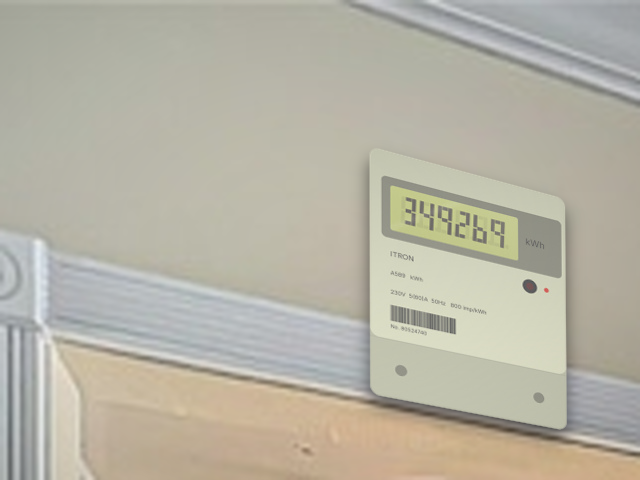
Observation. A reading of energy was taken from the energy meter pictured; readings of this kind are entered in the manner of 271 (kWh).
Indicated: 349269 (kWh)
